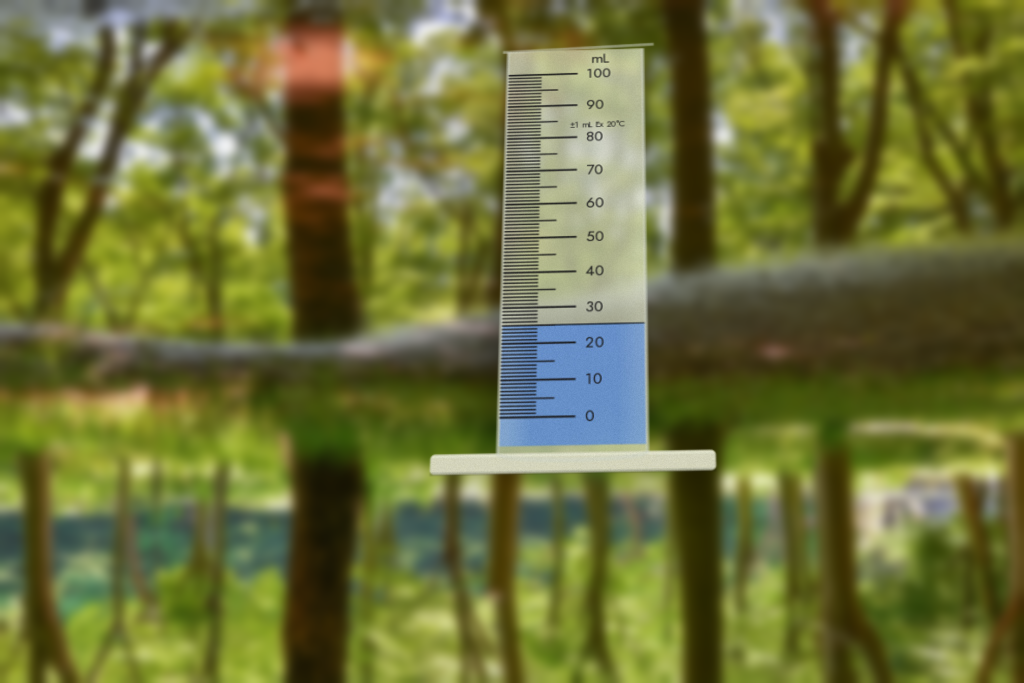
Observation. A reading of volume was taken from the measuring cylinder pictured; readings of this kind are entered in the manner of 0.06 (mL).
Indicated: 25 (mL)
